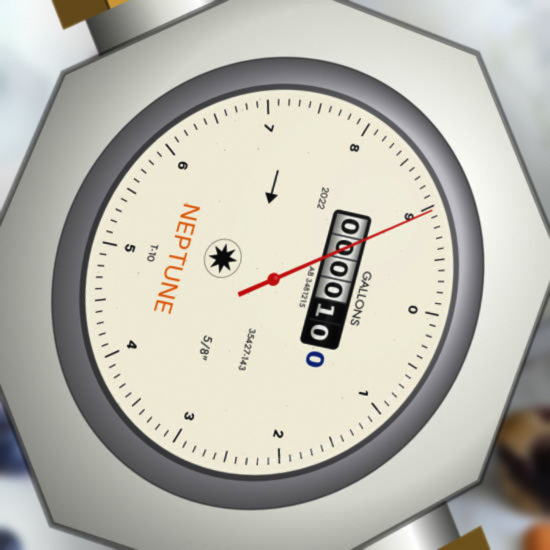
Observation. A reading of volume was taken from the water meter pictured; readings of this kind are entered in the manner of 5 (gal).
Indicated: 99.0 (gal)
